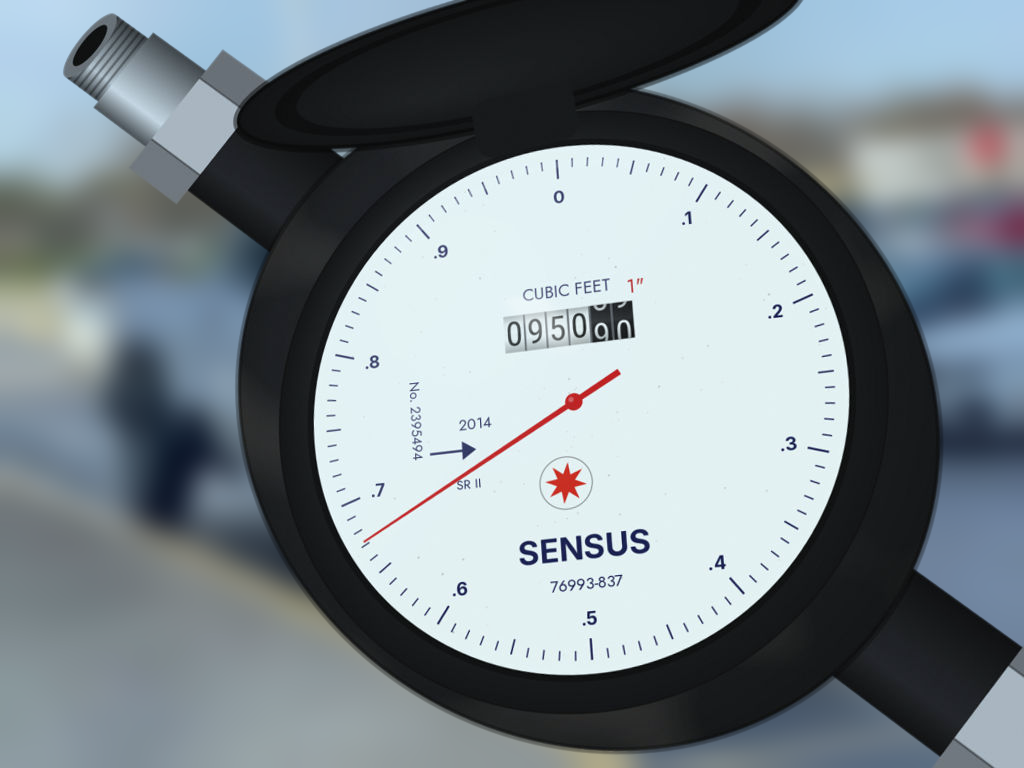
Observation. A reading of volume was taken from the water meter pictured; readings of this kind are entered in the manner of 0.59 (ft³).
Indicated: 95089.67 (ft³)
